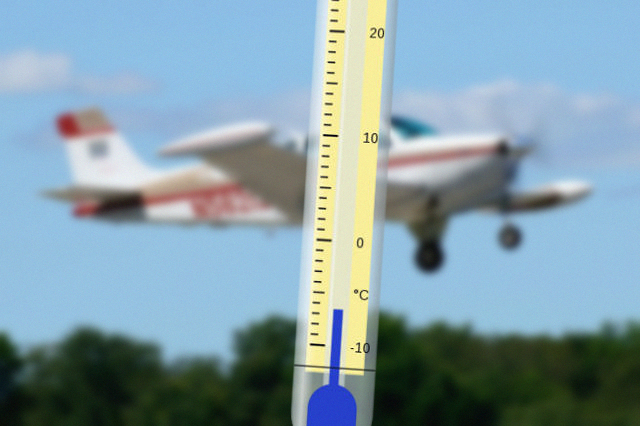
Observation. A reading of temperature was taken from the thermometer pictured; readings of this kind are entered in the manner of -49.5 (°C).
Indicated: -6.5 (°C)
